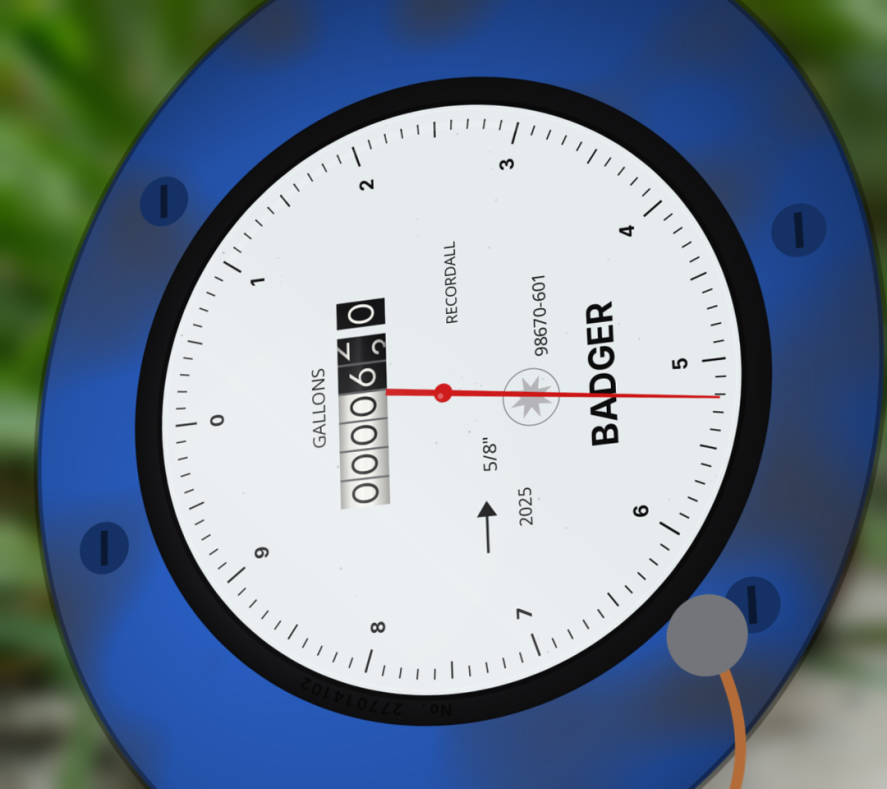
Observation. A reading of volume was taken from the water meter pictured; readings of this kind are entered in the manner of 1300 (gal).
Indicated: 625.2 (gal)
